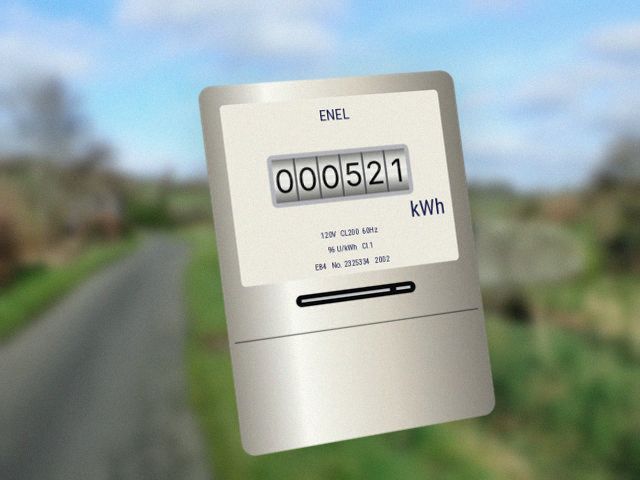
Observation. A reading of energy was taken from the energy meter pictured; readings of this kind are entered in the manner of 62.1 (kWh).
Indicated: 521 (kWh)
